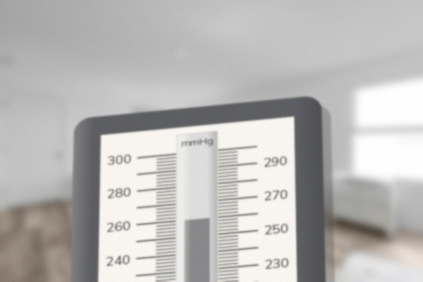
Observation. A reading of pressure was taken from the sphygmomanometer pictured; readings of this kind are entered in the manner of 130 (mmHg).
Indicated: 260 (mmHg)
